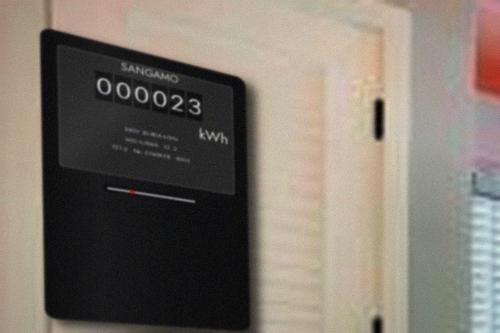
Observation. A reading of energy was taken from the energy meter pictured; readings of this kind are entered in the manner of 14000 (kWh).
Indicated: 23 (kWh)
